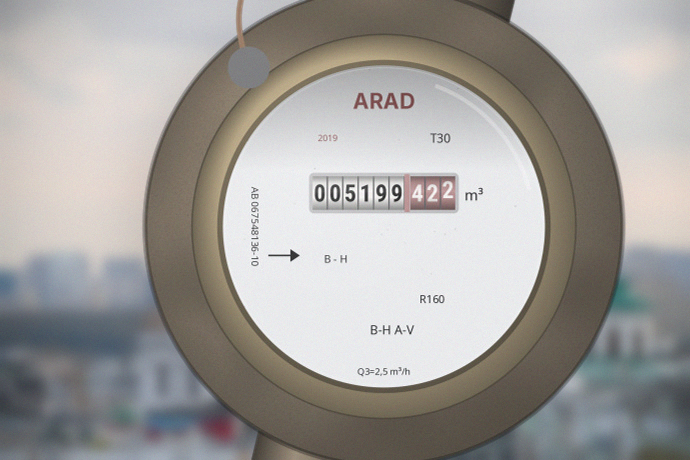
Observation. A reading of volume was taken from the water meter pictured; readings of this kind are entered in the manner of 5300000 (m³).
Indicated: 5199.422 (m³)
